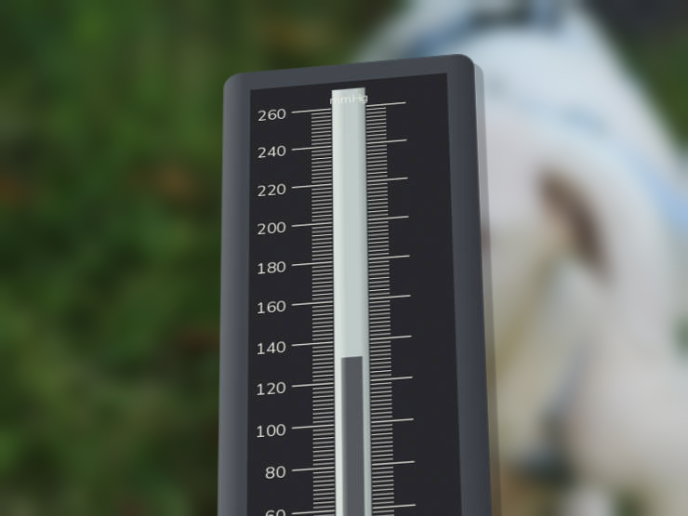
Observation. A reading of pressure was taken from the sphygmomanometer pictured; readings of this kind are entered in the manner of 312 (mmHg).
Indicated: 132 (mmHg)
